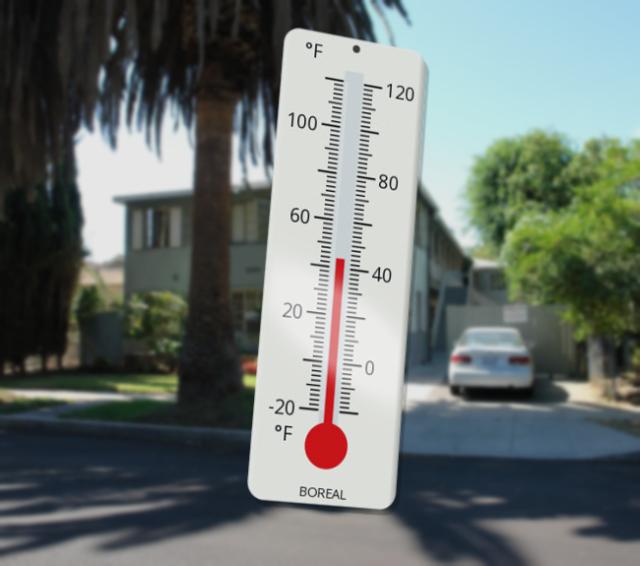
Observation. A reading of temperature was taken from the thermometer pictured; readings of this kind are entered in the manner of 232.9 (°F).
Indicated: 44 (°F)
